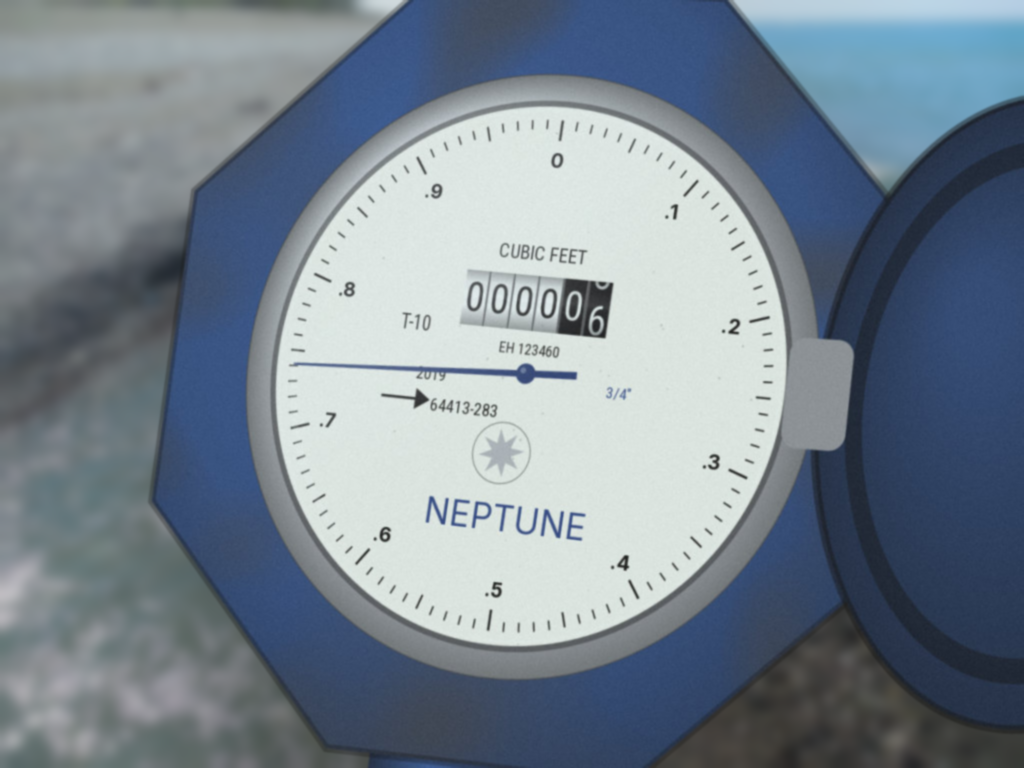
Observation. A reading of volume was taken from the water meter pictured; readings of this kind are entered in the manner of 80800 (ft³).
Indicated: 5.74 (ft³)
